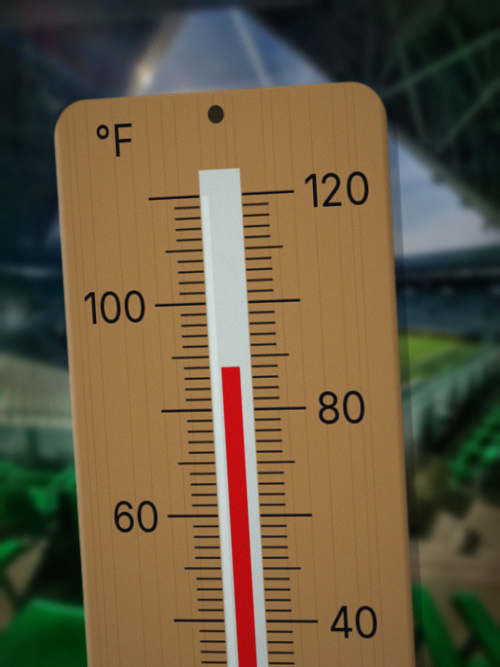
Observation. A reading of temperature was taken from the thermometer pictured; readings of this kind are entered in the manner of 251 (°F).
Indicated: 88 (°F)
